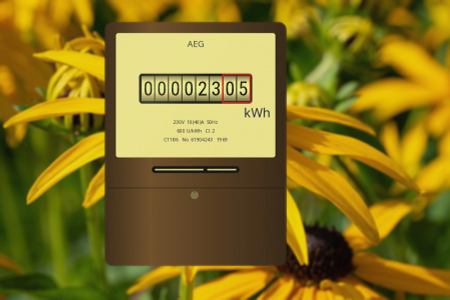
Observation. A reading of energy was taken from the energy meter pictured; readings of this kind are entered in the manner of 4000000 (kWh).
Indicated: 23.05 (kWh)
